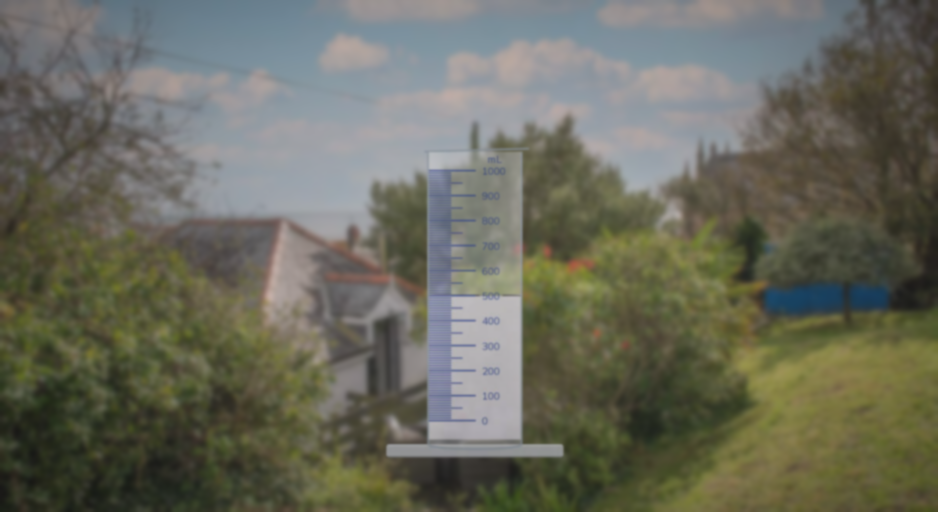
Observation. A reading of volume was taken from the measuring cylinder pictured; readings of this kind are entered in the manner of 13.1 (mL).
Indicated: 500 (mL)
